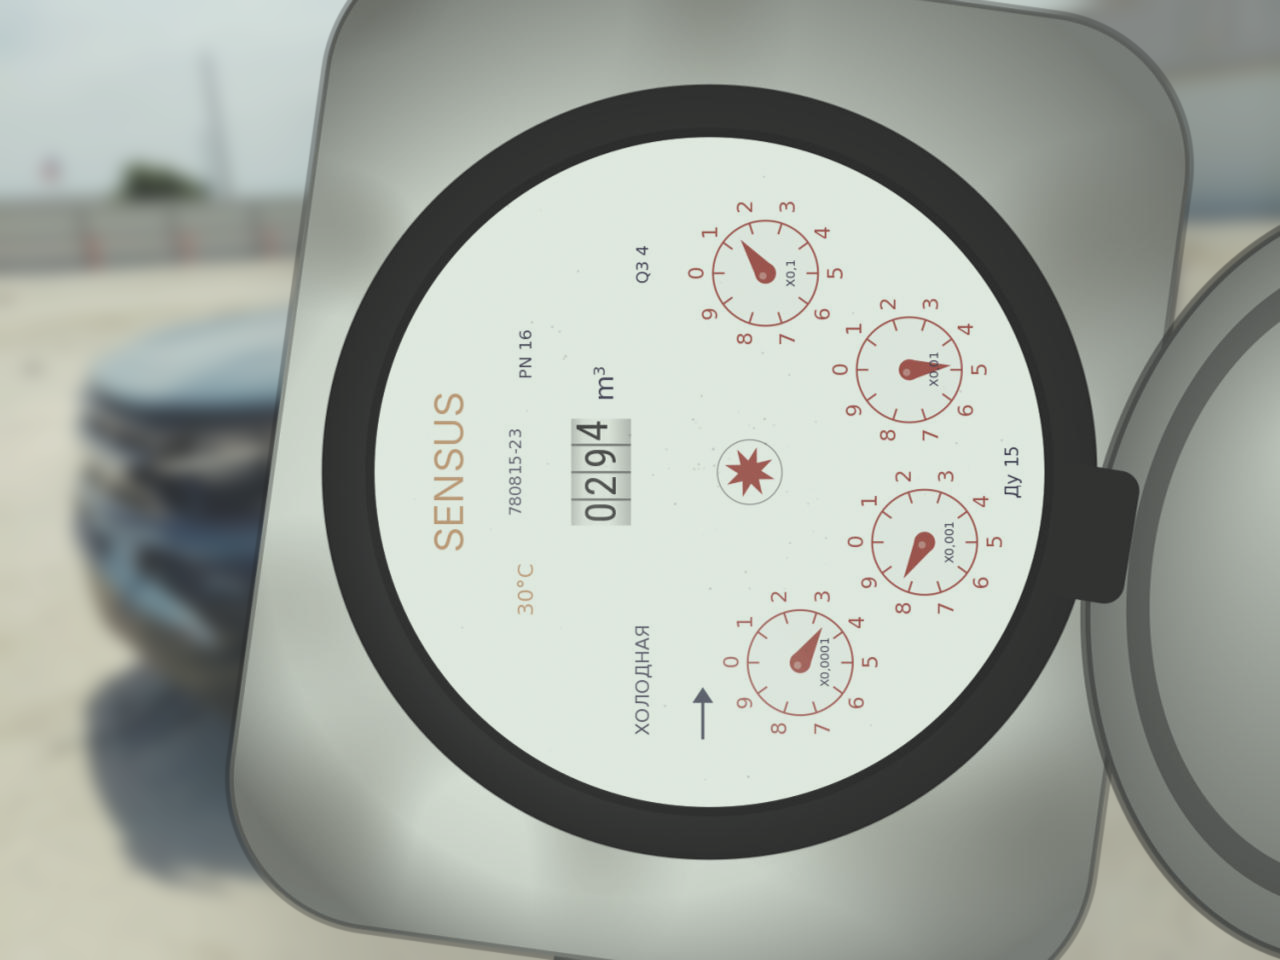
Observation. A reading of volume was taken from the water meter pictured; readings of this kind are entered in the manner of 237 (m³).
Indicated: 294.1483 (m³)
